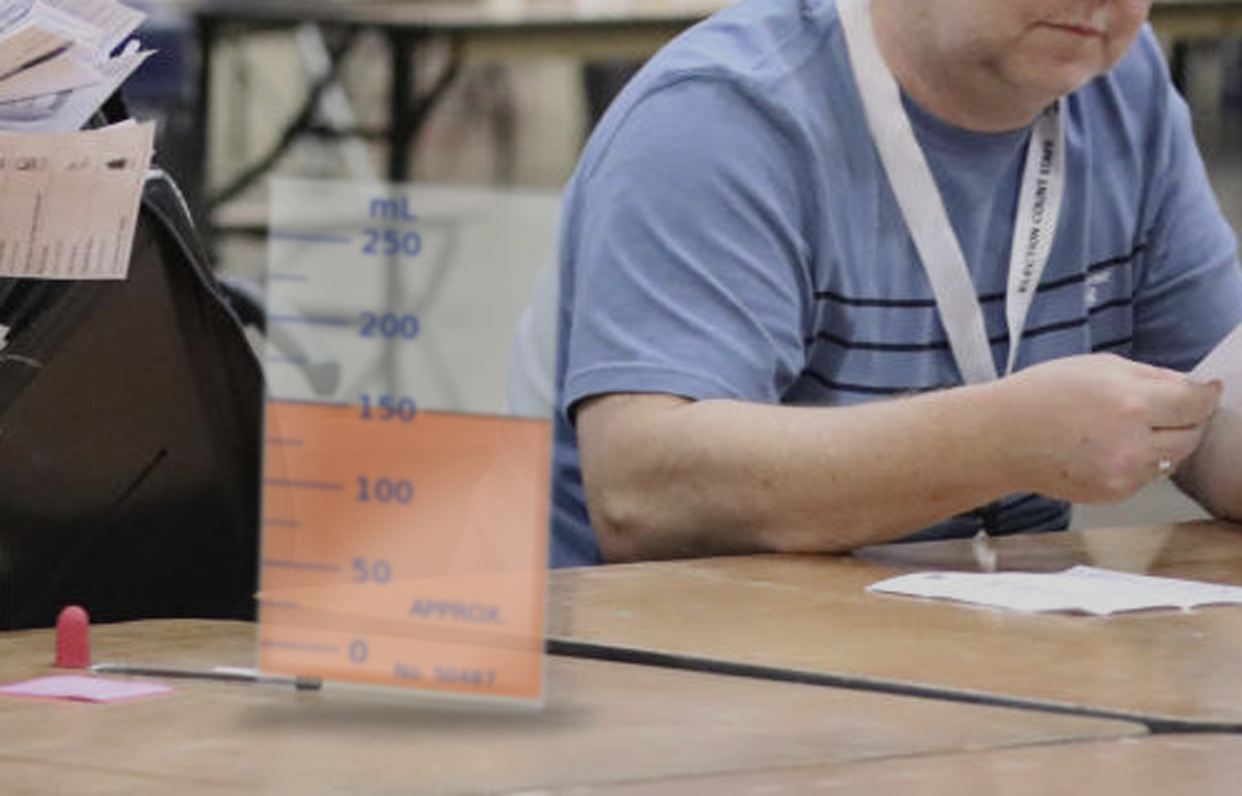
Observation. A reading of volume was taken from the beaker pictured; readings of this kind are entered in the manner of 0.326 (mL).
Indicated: 150 (mL)
